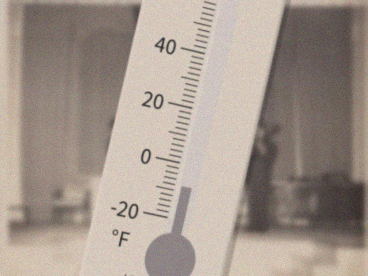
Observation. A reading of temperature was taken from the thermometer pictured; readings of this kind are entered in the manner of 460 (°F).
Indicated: -8 (°F)
